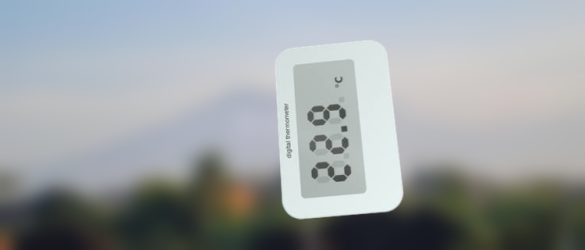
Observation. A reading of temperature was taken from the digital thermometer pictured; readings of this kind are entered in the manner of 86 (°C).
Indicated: 22.9 (°C)
